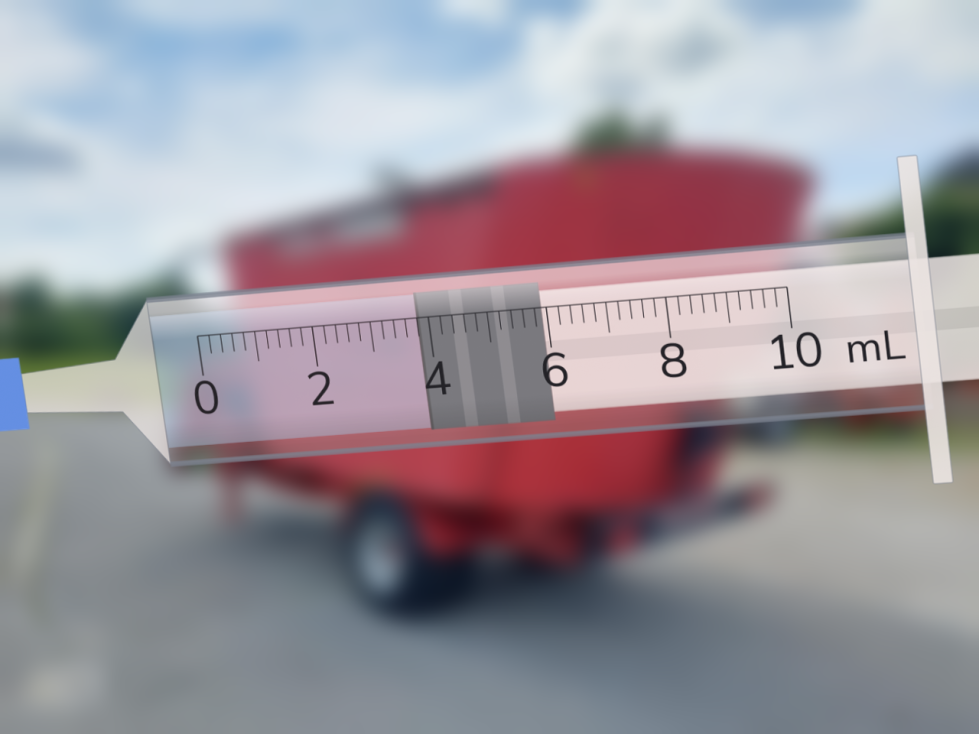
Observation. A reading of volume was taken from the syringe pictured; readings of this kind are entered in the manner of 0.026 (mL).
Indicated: 3.8 (mL)
